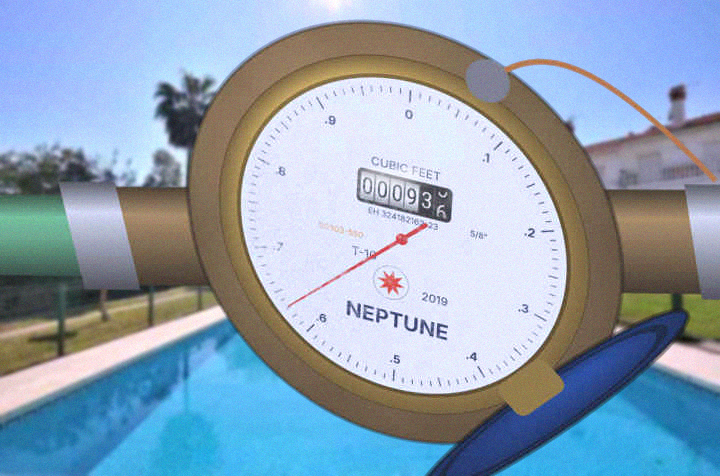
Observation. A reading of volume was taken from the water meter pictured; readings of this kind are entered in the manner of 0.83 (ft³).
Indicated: 935.63 (ft³)
